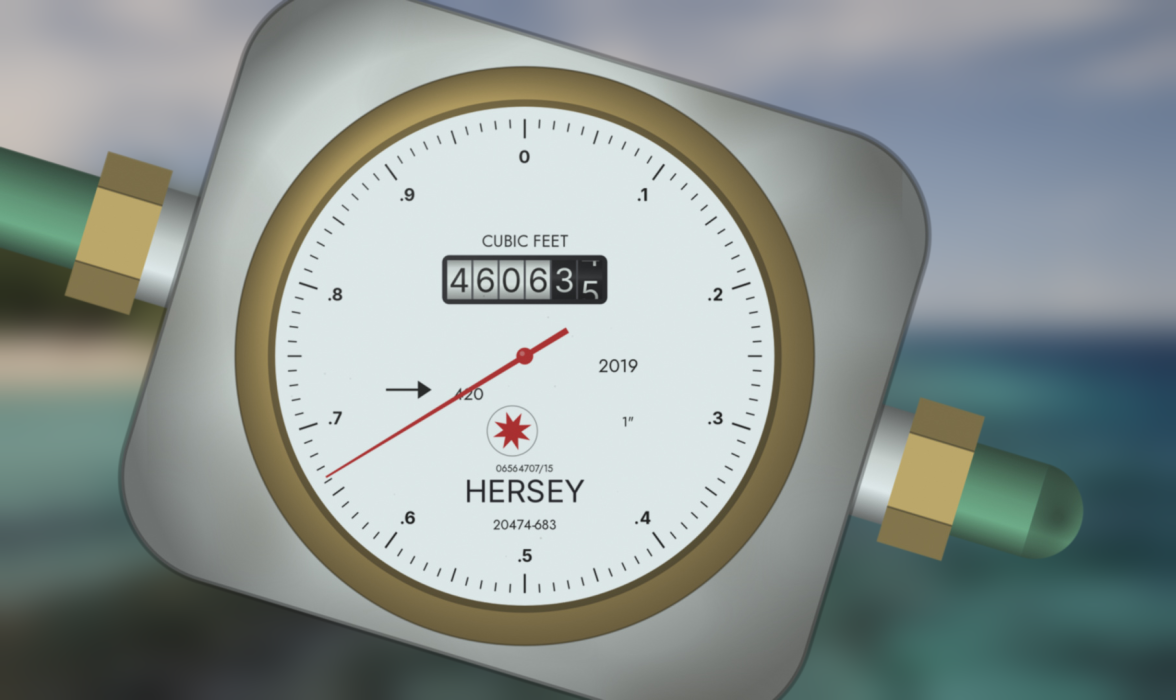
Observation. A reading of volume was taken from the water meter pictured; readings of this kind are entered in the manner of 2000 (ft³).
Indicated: 460634.66 (ft³)
